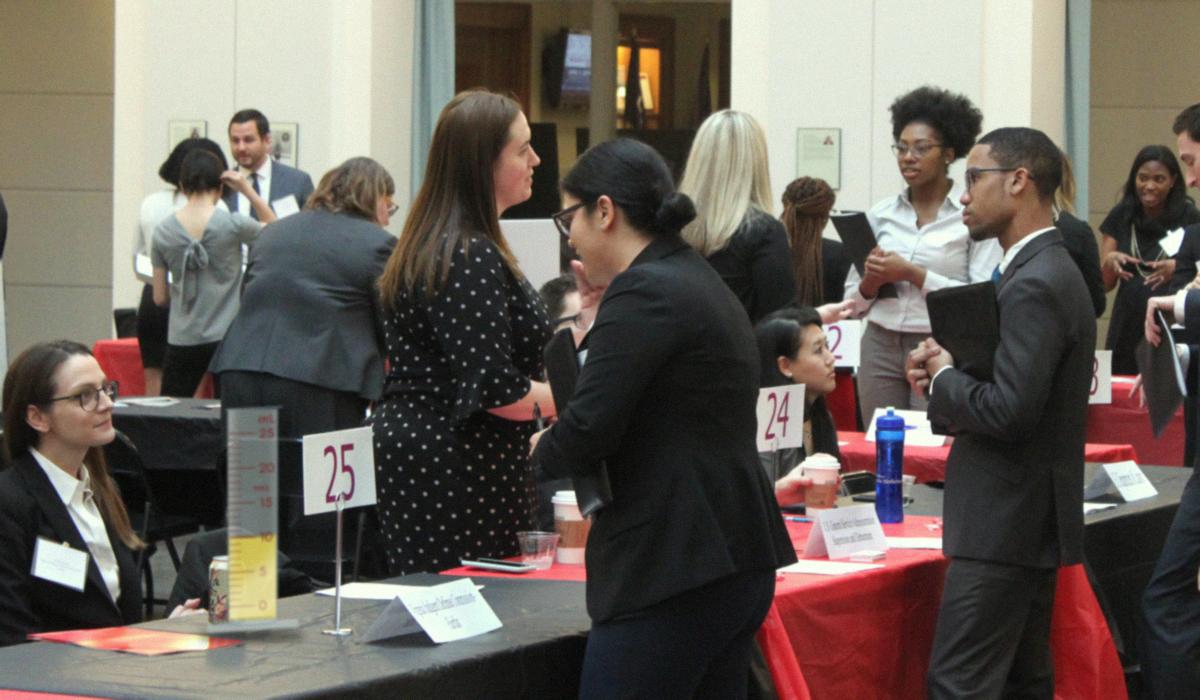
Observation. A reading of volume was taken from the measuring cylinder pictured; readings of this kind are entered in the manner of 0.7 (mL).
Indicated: 10 (mL)
